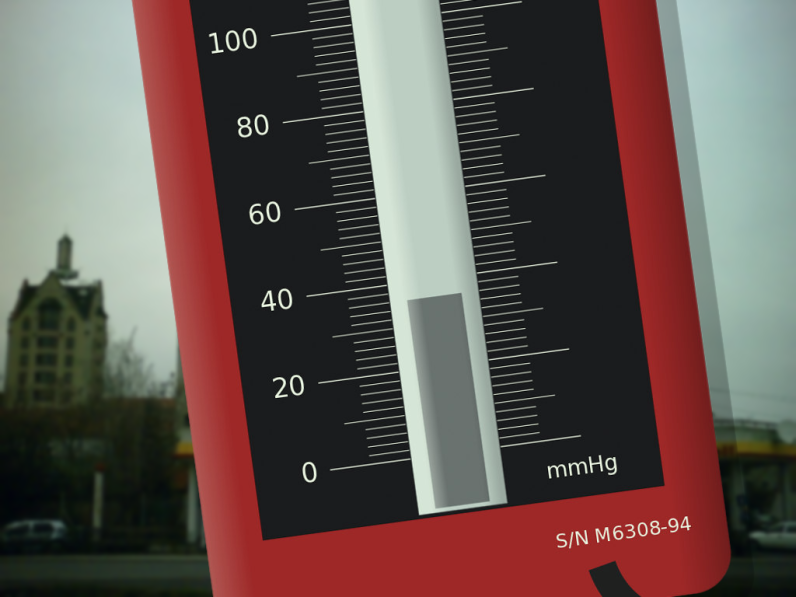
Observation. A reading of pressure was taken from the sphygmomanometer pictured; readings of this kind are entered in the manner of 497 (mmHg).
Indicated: 36 (mmHg)
